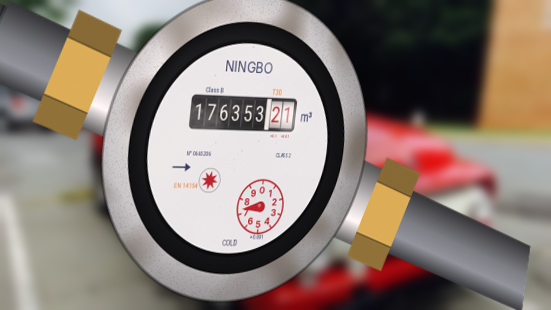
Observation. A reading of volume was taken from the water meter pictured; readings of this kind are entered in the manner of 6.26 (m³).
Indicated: 176353.217 (m³)
